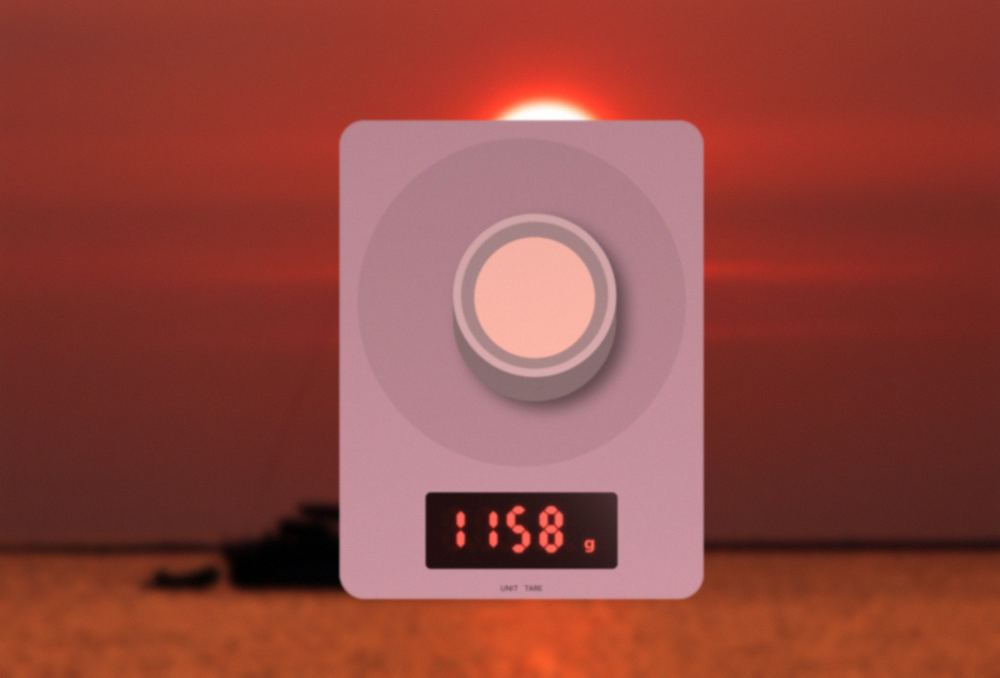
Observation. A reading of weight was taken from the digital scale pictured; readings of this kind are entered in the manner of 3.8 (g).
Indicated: 1158 (g)
